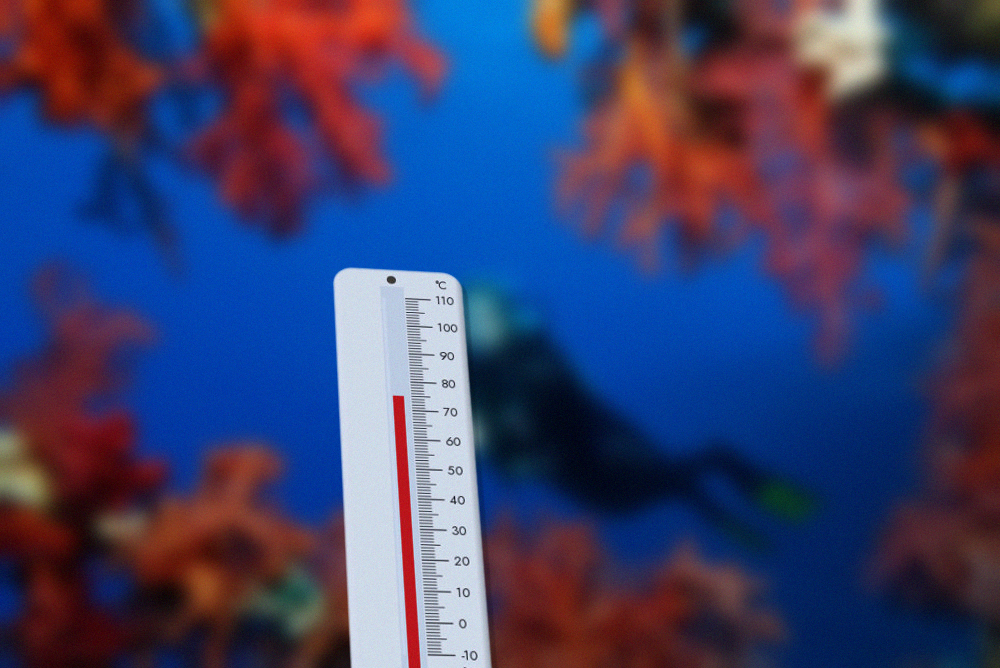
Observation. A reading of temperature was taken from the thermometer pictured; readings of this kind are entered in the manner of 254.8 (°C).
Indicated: 75 (°C)
